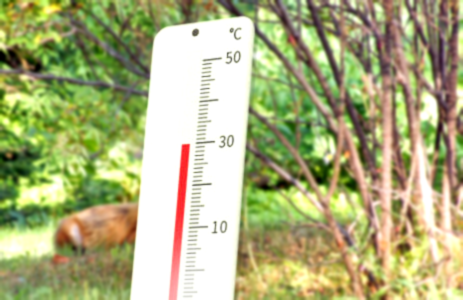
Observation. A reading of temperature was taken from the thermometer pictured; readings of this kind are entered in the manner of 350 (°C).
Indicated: 30 (°C)
